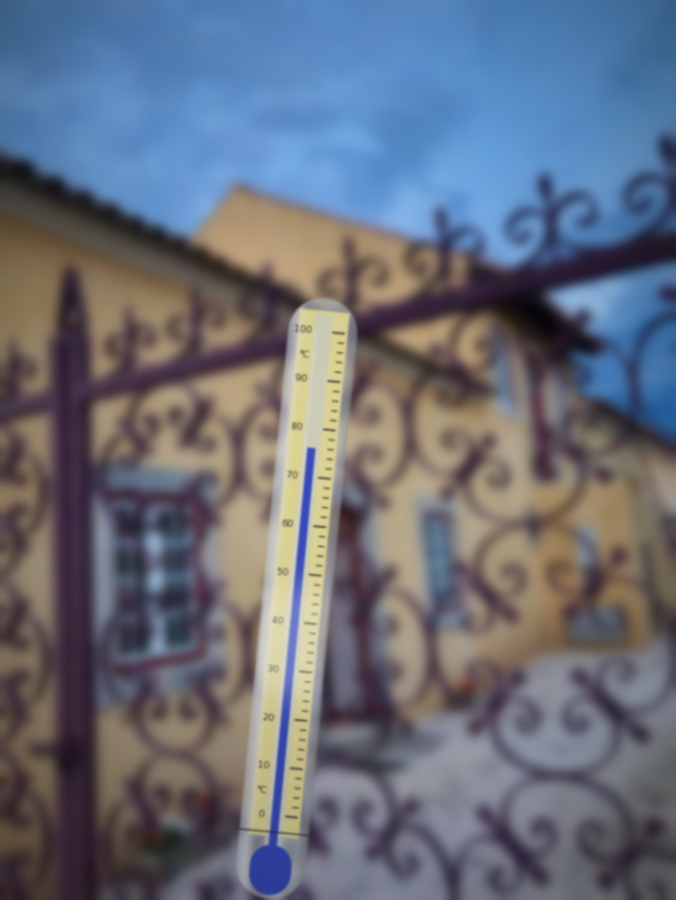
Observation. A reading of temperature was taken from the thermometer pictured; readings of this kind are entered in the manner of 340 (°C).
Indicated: 76 (°C)
